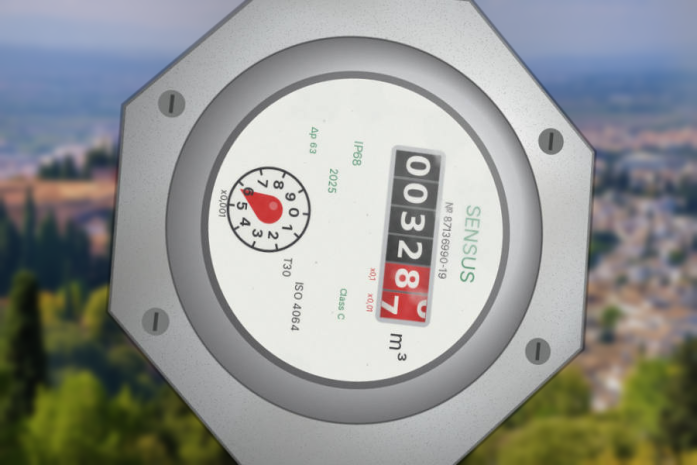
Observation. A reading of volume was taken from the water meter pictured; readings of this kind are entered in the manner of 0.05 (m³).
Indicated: 32.865 (m³)
